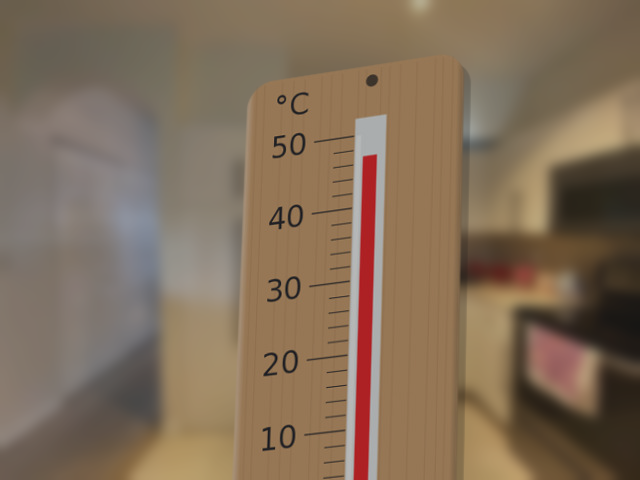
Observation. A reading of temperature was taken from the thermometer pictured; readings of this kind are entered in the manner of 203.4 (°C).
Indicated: 47 (°C)
